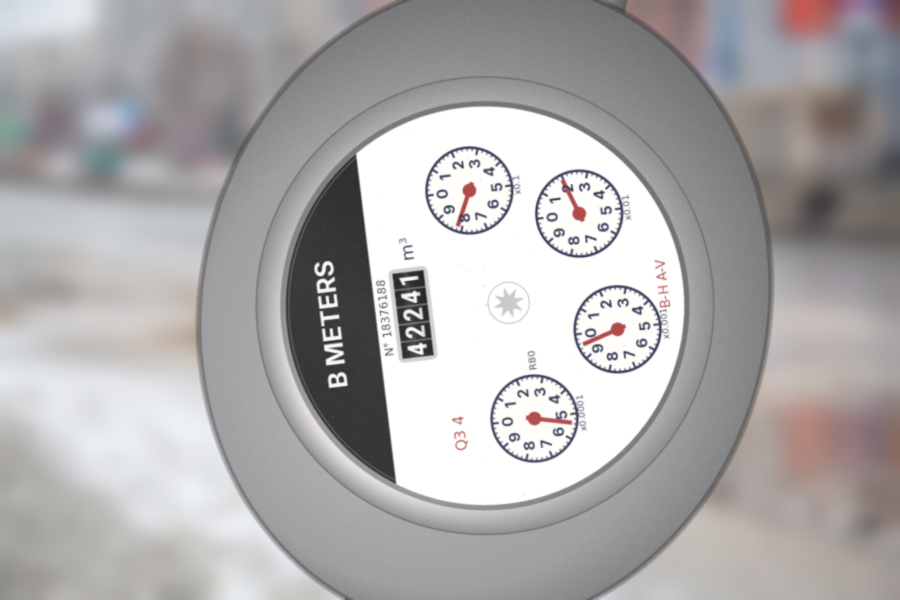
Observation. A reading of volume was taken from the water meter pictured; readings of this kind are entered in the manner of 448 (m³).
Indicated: 42241.8195 (m³)
